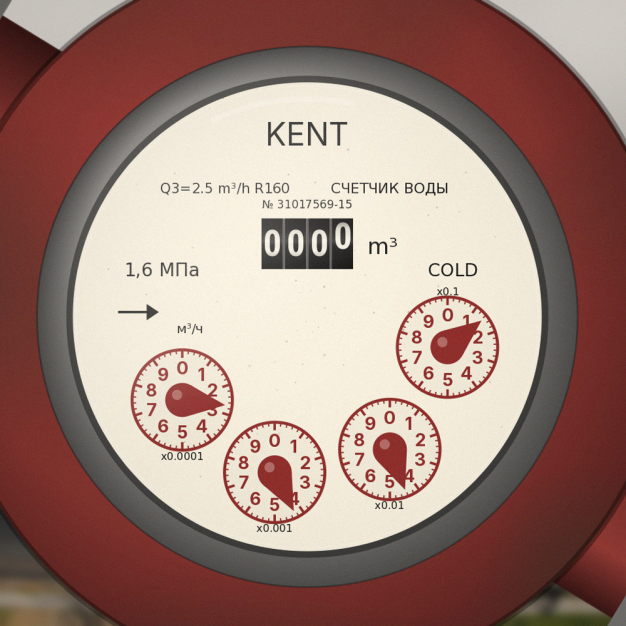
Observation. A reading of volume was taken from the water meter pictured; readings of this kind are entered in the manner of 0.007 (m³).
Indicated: 0.1442 (m³)
